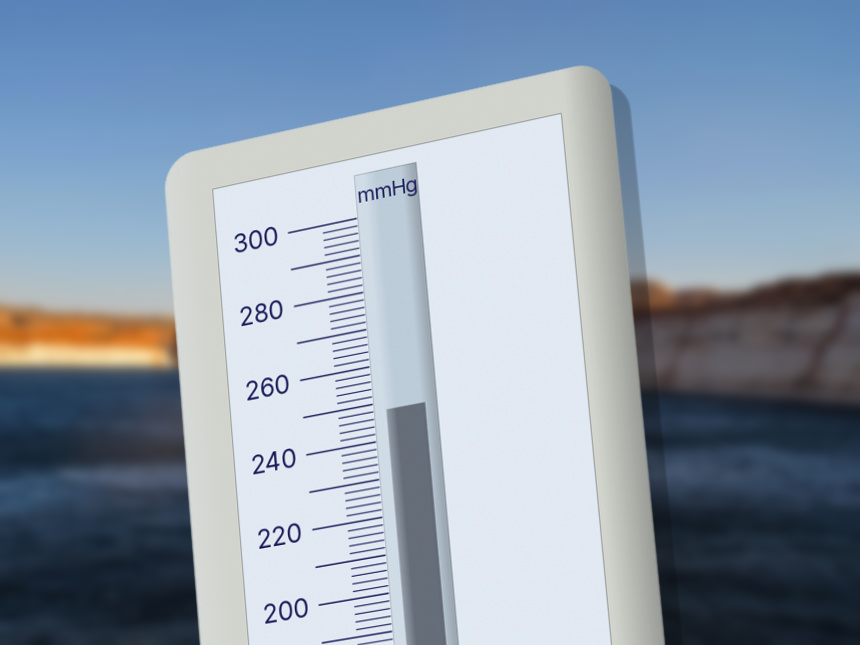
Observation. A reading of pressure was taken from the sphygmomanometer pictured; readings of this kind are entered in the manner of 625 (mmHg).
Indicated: 248 (mmHg)
